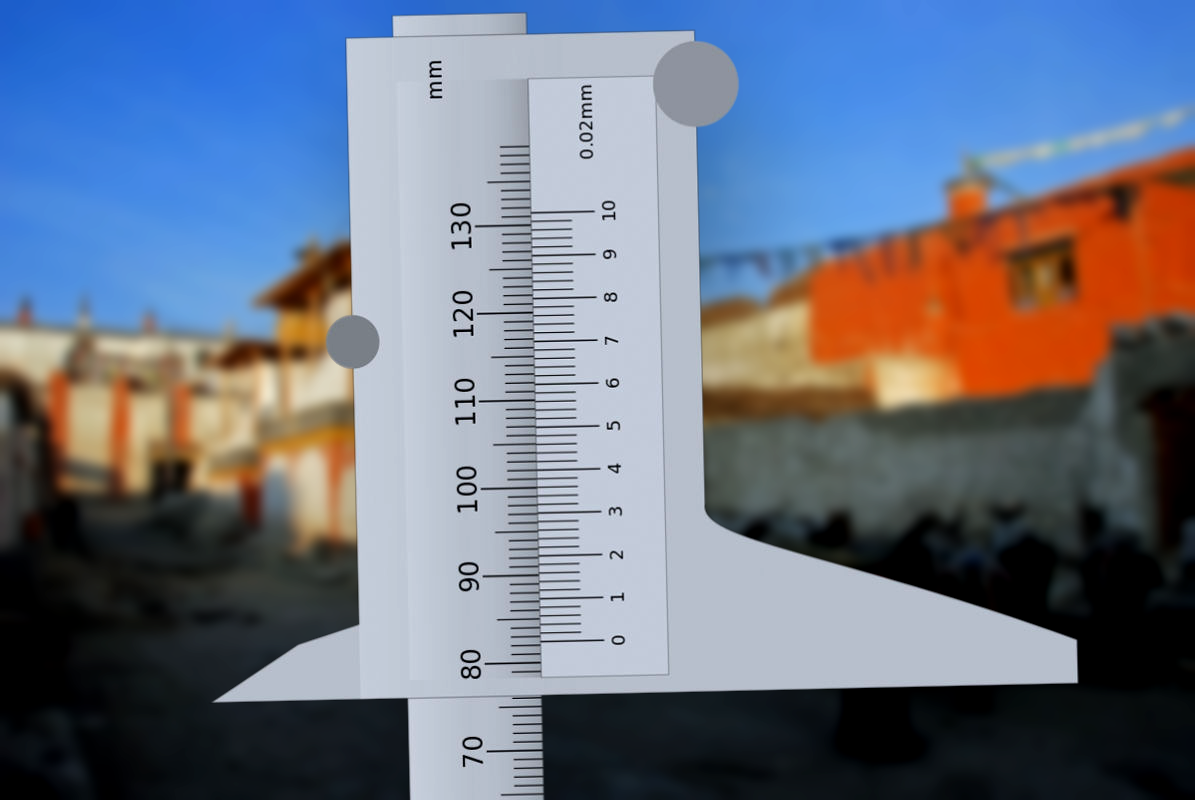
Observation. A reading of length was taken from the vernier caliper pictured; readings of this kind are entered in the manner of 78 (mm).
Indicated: 82.4 (mm)
